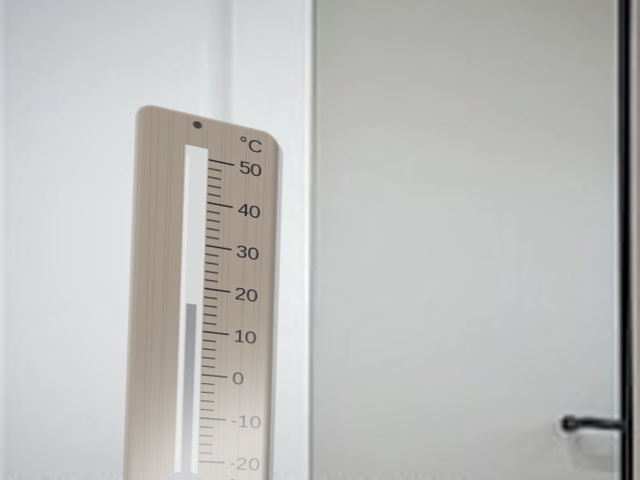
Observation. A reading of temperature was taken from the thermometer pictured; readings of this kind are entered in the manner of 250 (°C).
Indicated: 16 (°C)
